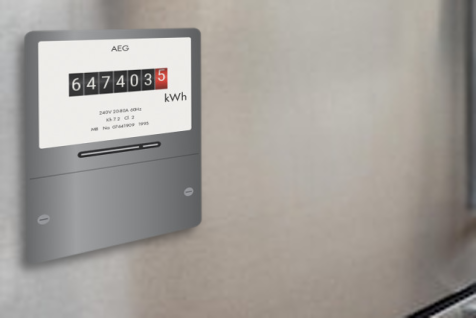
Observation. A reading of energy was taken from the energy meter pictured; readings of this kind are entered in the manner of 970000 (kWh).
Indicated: 647403.5 (kWh)
